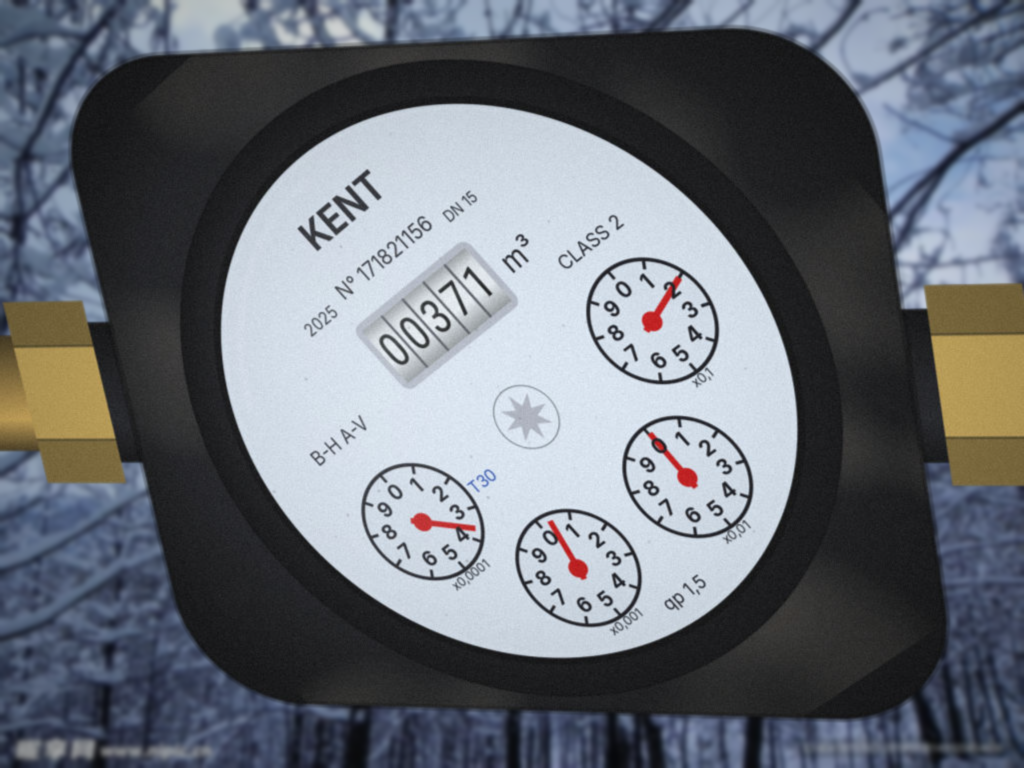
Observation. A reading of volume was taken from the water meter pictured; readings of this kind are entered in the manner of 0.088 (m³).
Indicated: 371.2003 (m³)
